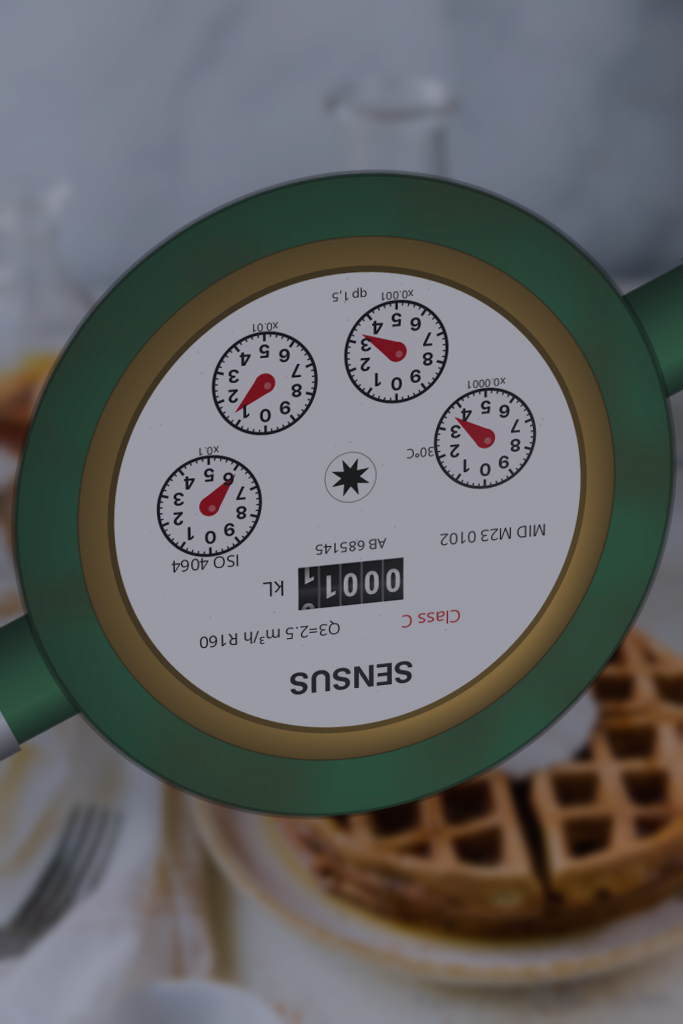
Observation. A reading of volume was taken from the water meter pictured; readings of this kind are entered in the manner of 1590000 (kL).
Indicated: 10.6133 (kL)
